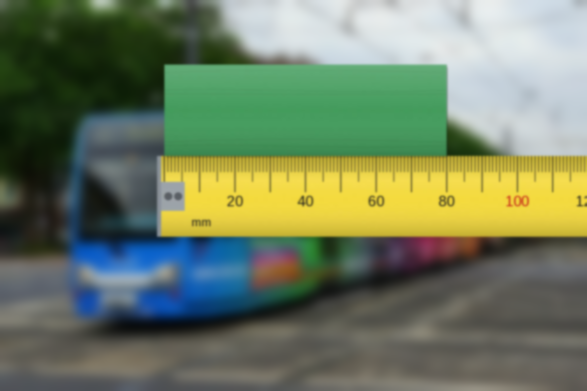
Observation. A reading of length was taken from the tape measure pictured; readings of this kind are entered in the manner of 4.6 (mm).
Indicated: 80 (mm)
